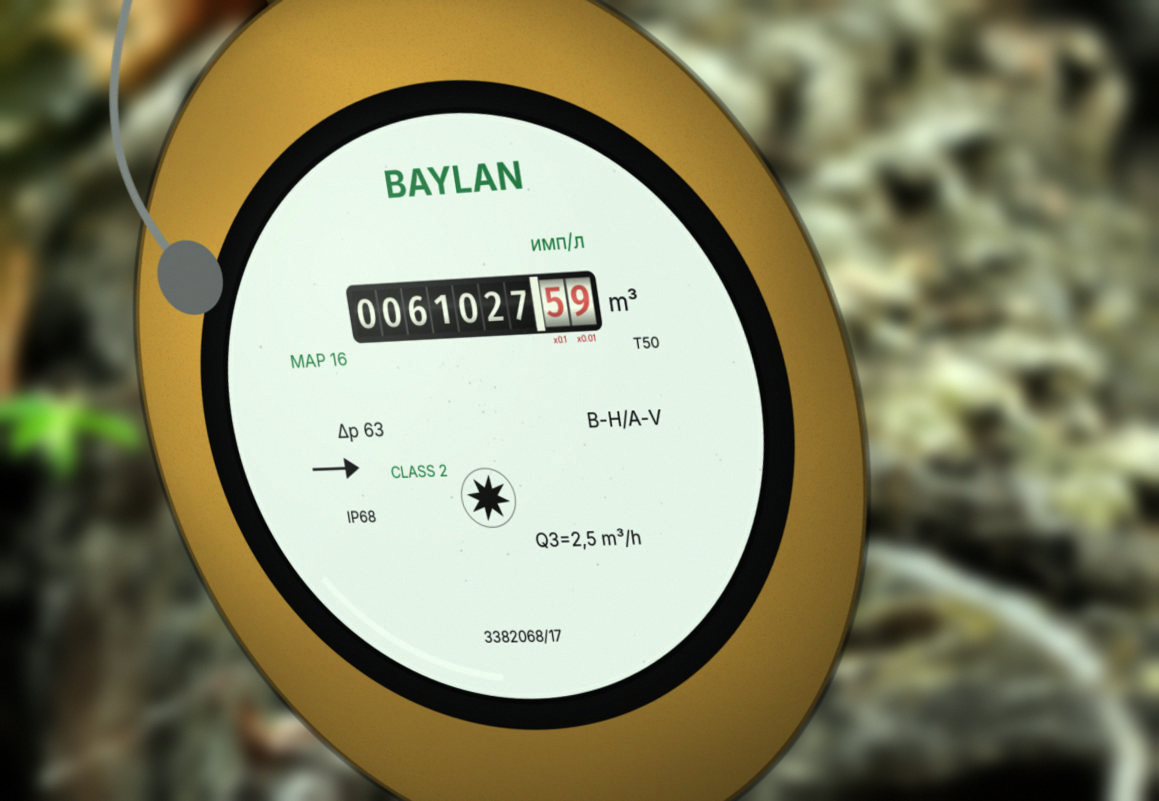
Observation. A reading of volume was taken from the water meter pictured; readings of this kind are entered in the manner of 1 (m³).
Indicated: 61027.59 (m³)
